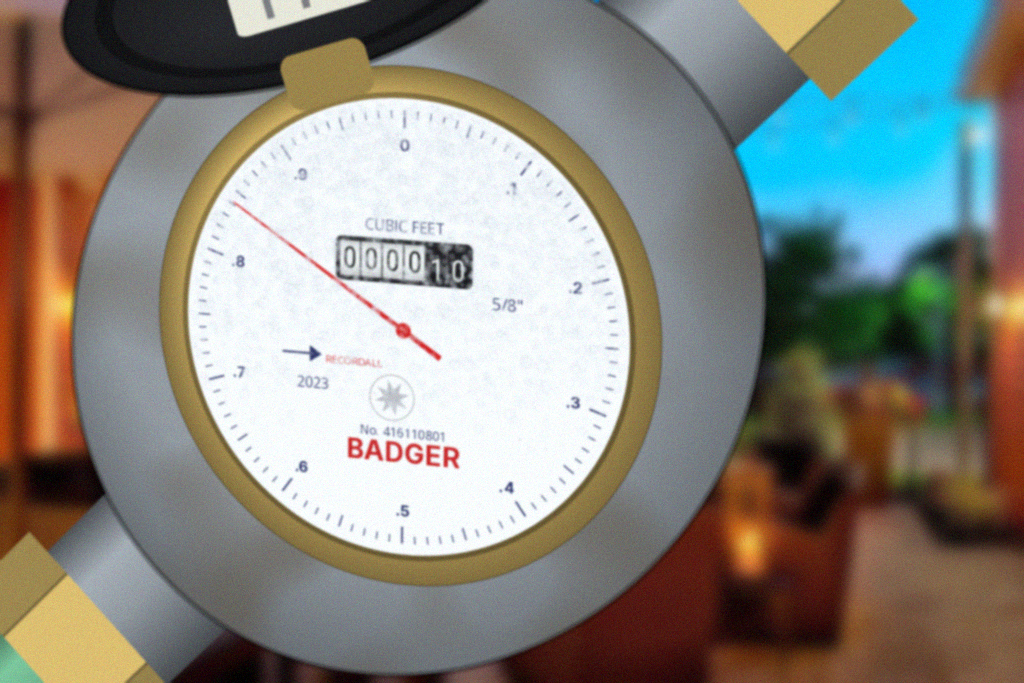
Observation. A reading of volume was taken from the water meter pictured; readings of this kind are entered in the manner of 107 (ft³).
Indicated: 9.84 (ft³)
